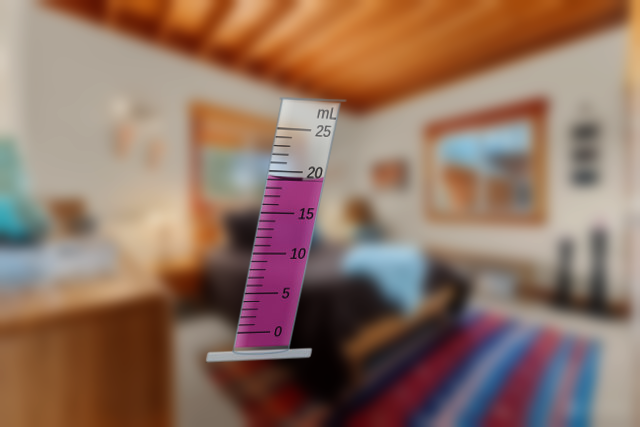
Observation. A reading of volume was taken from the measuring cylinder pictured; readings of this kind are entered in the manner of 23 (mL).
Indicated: 19 (mL)
